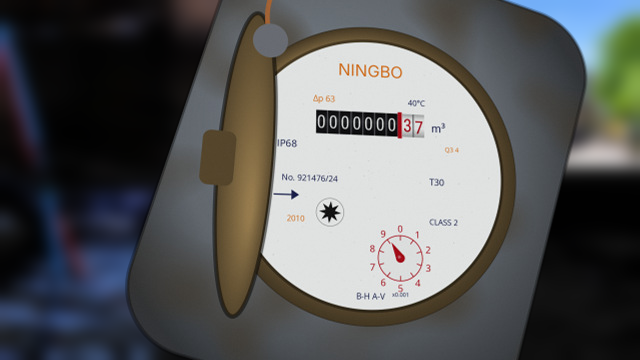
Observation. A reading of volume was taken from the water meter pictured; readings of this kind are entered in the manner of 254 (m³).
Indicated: 0.369 (m³)
